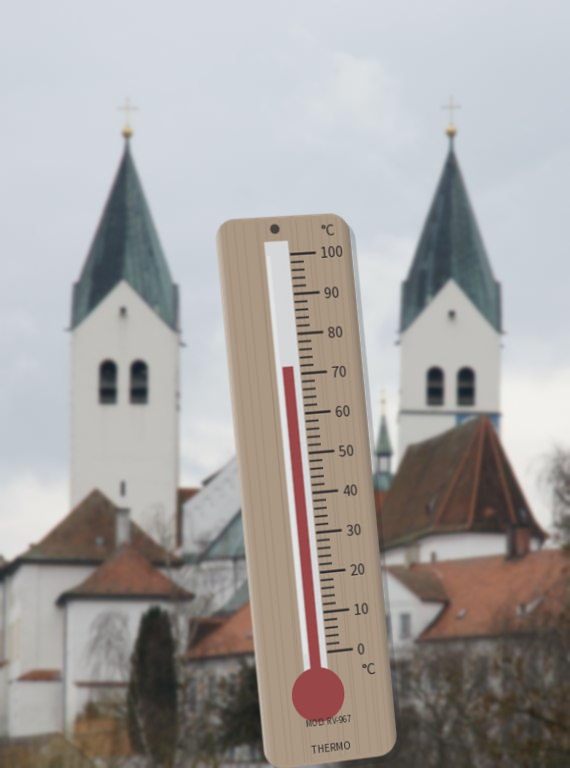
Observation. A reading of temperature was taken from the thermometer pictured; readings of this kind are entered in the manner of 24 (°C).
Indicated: 72 (°C)
